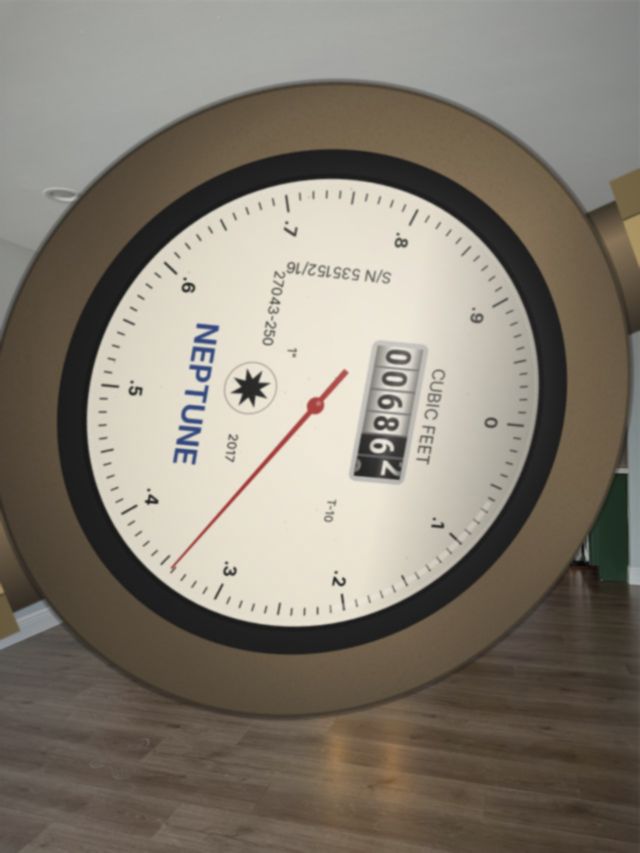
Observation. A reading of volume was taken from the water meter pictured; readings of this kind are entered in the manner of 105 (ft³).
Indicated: 6862.34 (ft³)
